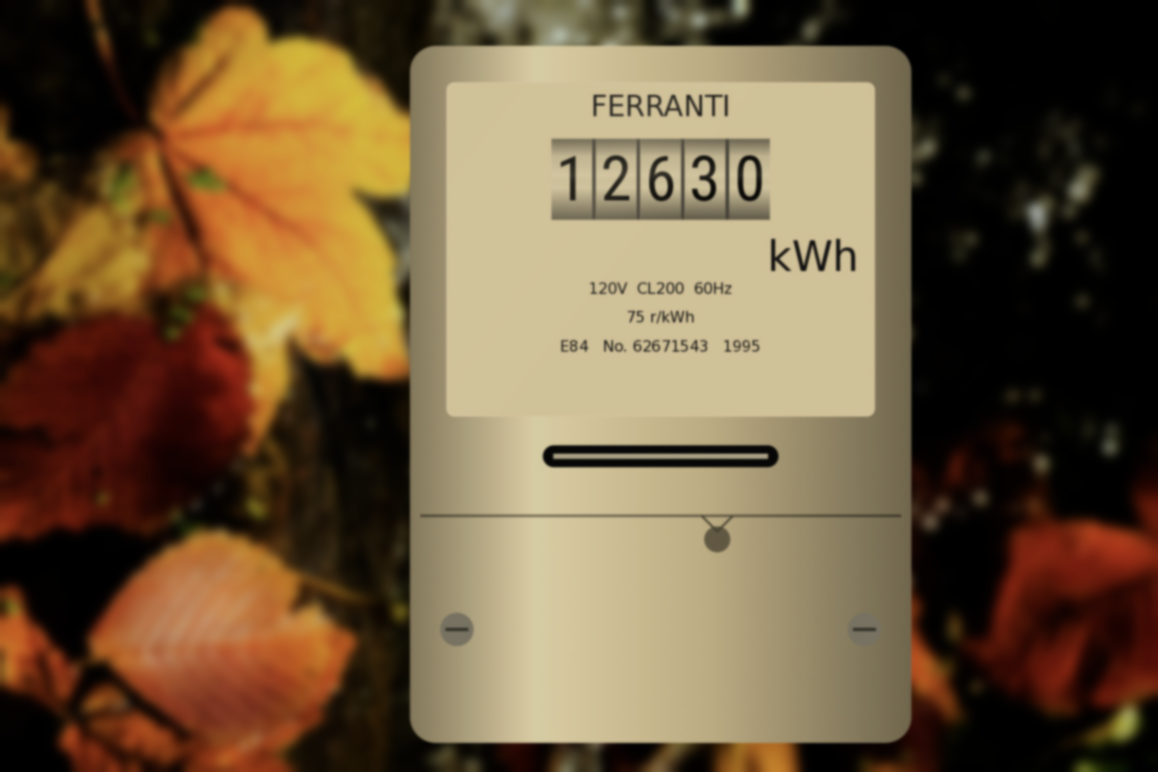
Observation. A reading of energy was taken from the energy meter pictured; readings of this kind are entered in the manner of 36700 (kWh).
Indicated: 12630 (kWh)
